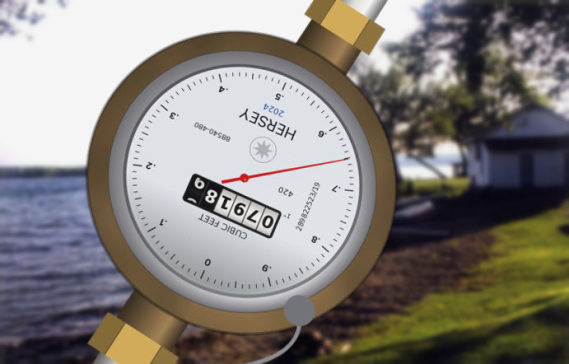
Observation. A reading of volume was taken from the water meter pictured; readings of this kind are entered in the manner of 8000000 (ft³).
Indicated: 79188.65 (ft³)
